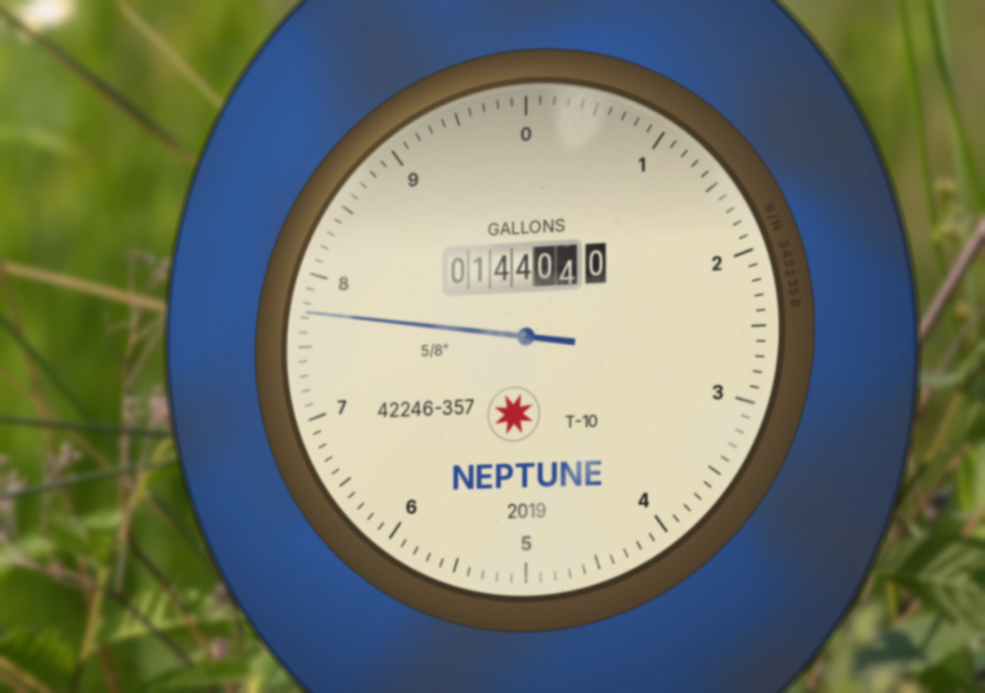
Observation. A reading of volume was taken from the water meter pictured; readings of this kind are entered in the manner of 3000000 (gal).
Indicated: 144037.7 (gal)
